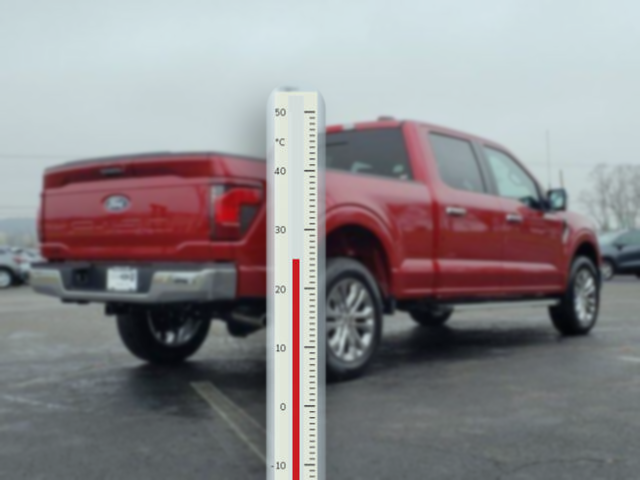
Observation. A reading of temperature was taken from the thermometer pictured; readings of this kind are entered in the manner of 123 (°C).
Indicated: 25 (°C)
